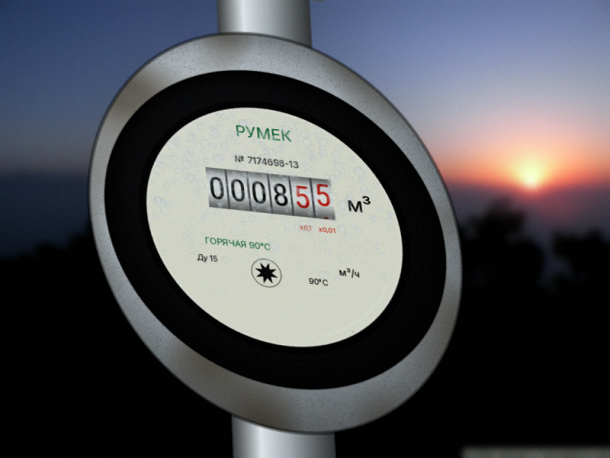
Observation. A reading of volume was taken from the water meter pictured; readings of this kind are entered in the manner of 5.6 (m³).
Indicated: 8.55 (m³)
